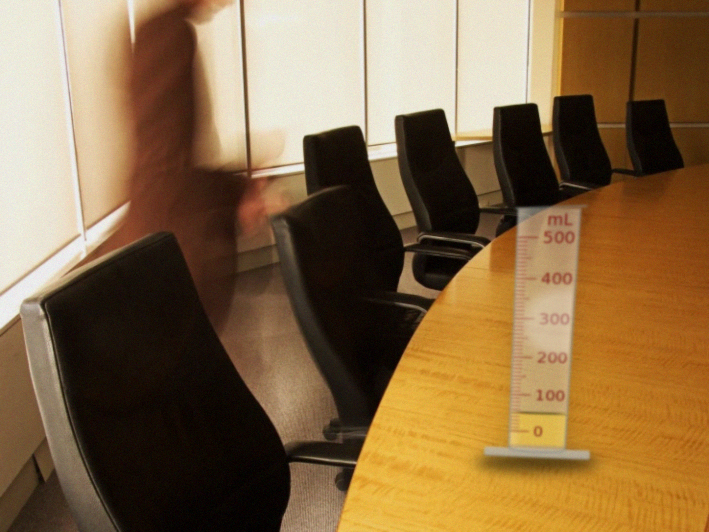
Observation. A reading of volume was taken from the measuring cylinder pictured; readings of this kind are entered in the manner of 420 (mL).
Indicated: 50 (mL)
